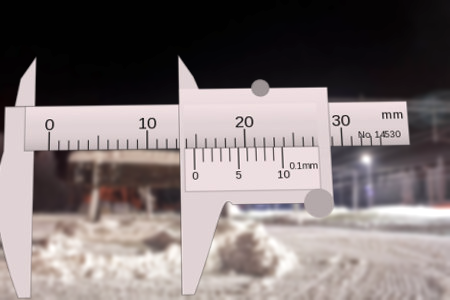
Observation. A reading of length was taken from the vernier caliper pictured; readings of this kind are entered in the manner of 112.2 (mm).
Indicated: 14.8 (mm)
